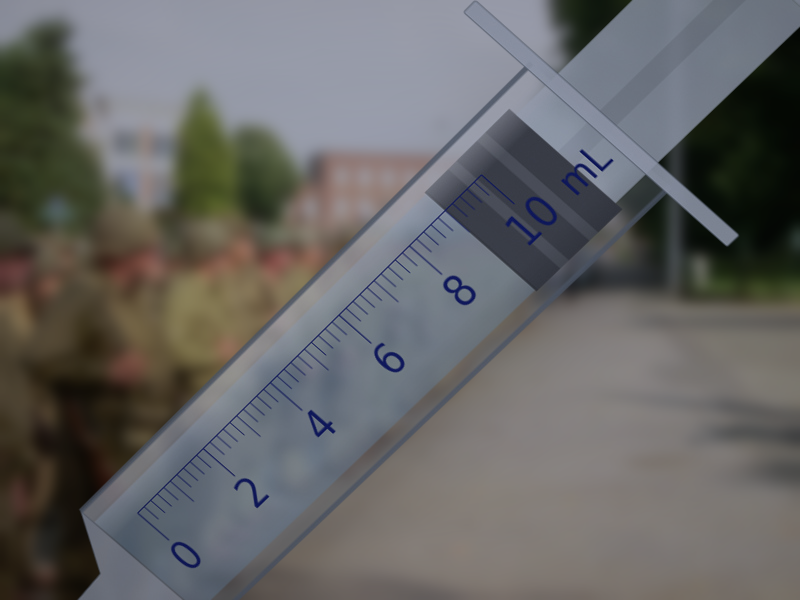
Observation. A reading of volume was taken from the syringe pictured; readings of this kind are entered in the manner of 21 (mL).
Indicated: 9 (mL)
